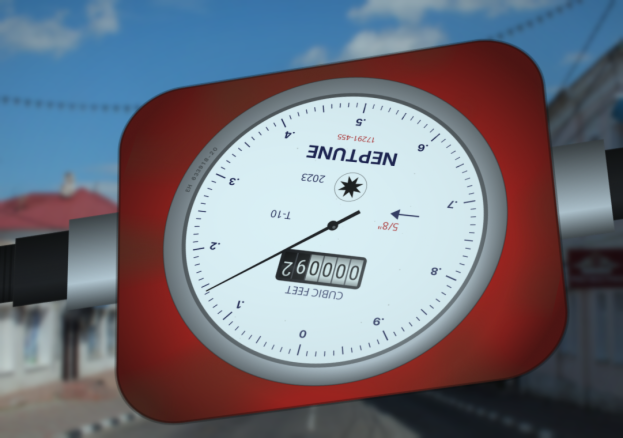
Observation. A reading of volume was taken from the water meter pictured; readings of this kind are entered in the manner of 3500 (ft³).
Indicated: 92.14 (ft³)
